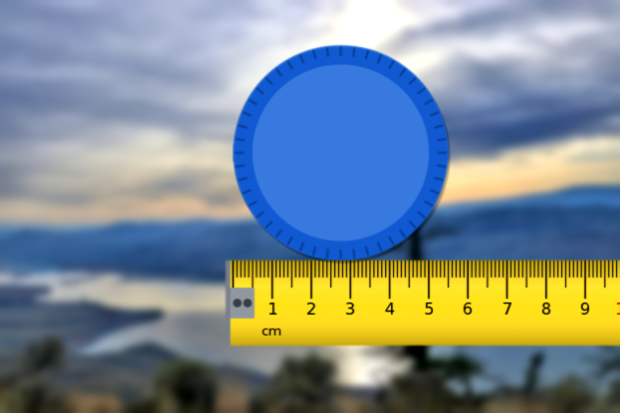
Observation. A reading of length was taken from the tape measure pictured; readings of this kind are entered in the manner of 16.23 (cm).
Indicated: 5.5 (cm)
